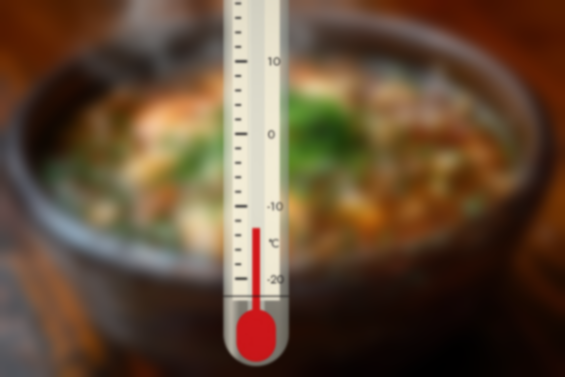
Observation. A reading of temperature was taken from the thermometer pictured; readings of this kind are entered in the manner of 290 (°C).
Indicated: -13 (°C)
